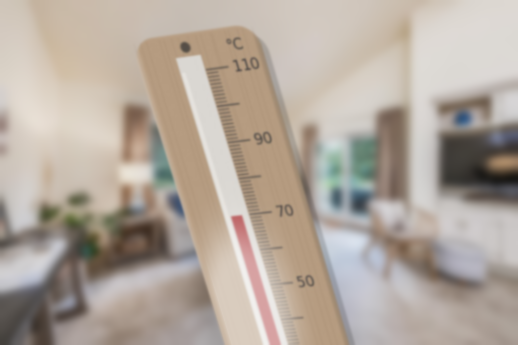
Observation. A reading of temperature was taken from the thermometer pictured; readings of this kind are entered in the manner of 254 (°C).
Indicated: 70 (°C)
